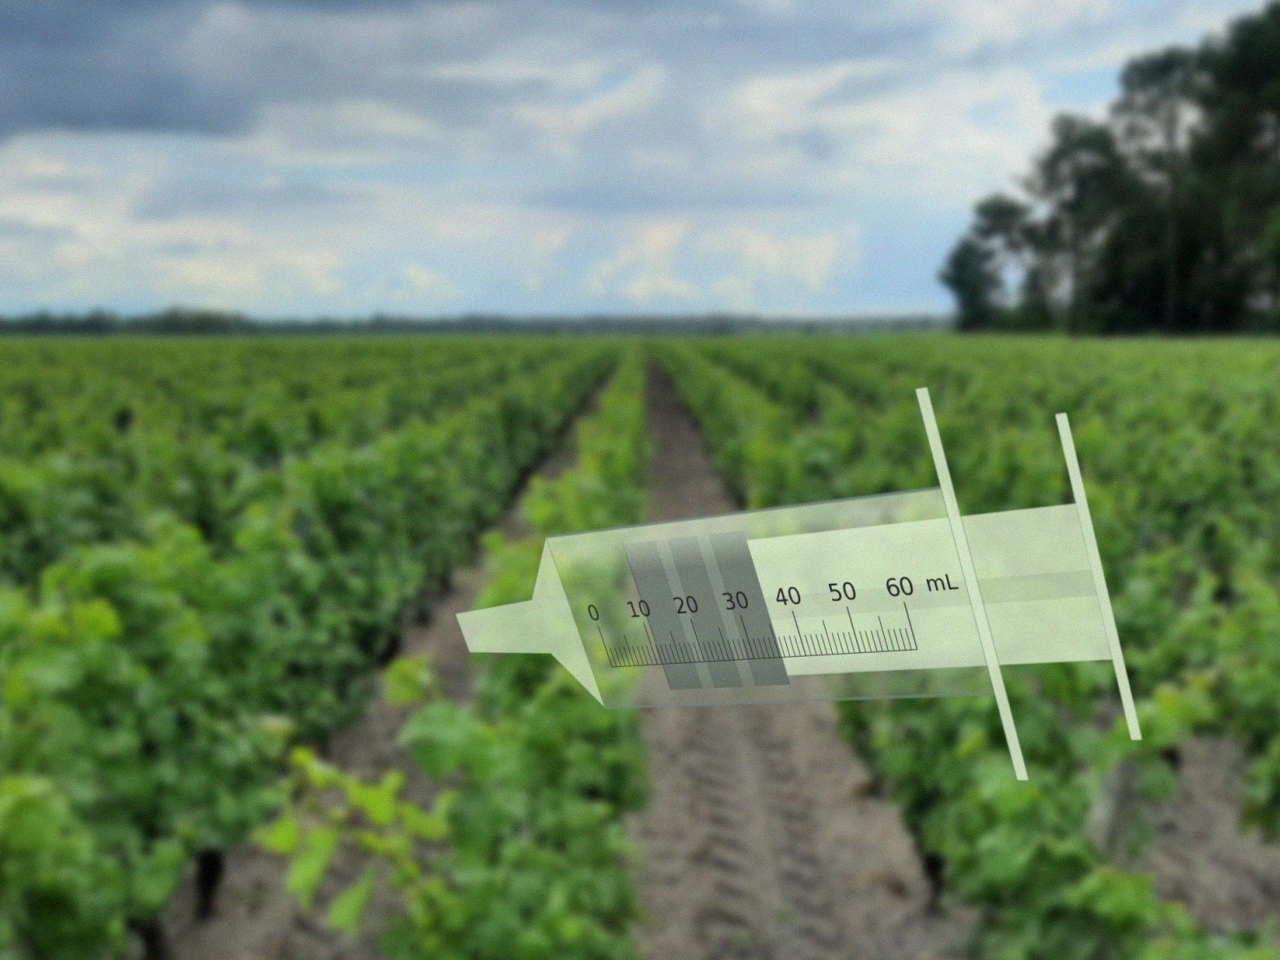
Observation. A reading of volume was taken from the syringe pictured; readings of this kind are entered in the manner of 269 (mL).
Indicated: 11 (mL)
